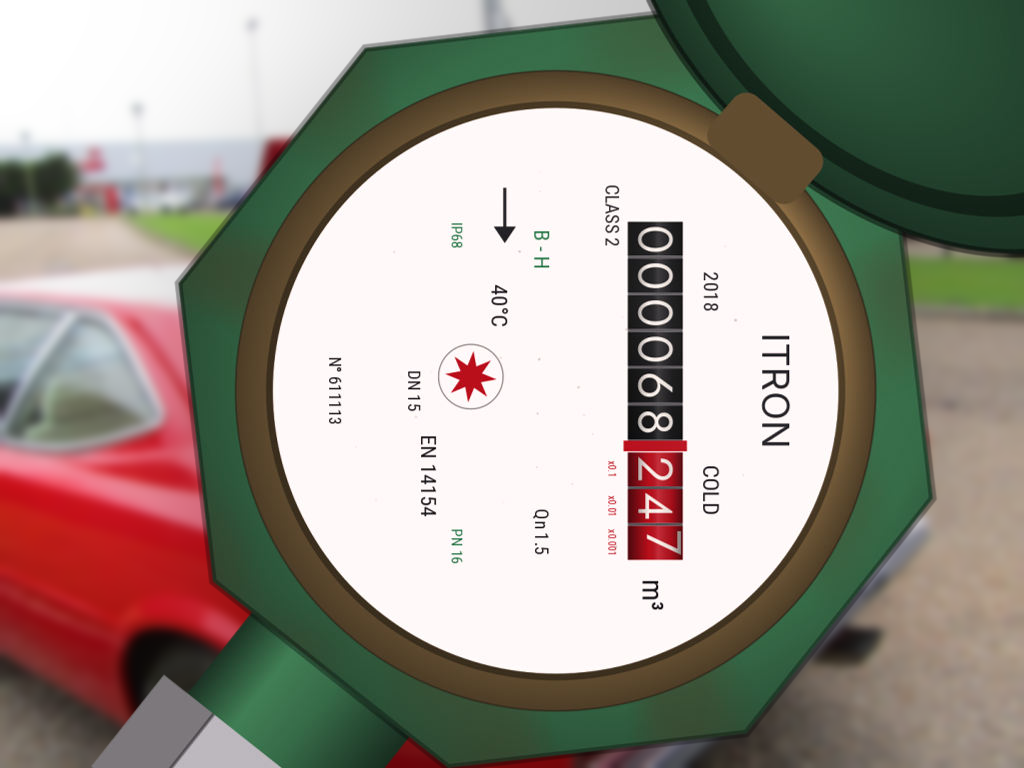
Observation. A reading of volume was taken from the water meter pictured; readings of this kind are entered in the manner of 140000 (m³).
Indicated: 68.247 (m³)
